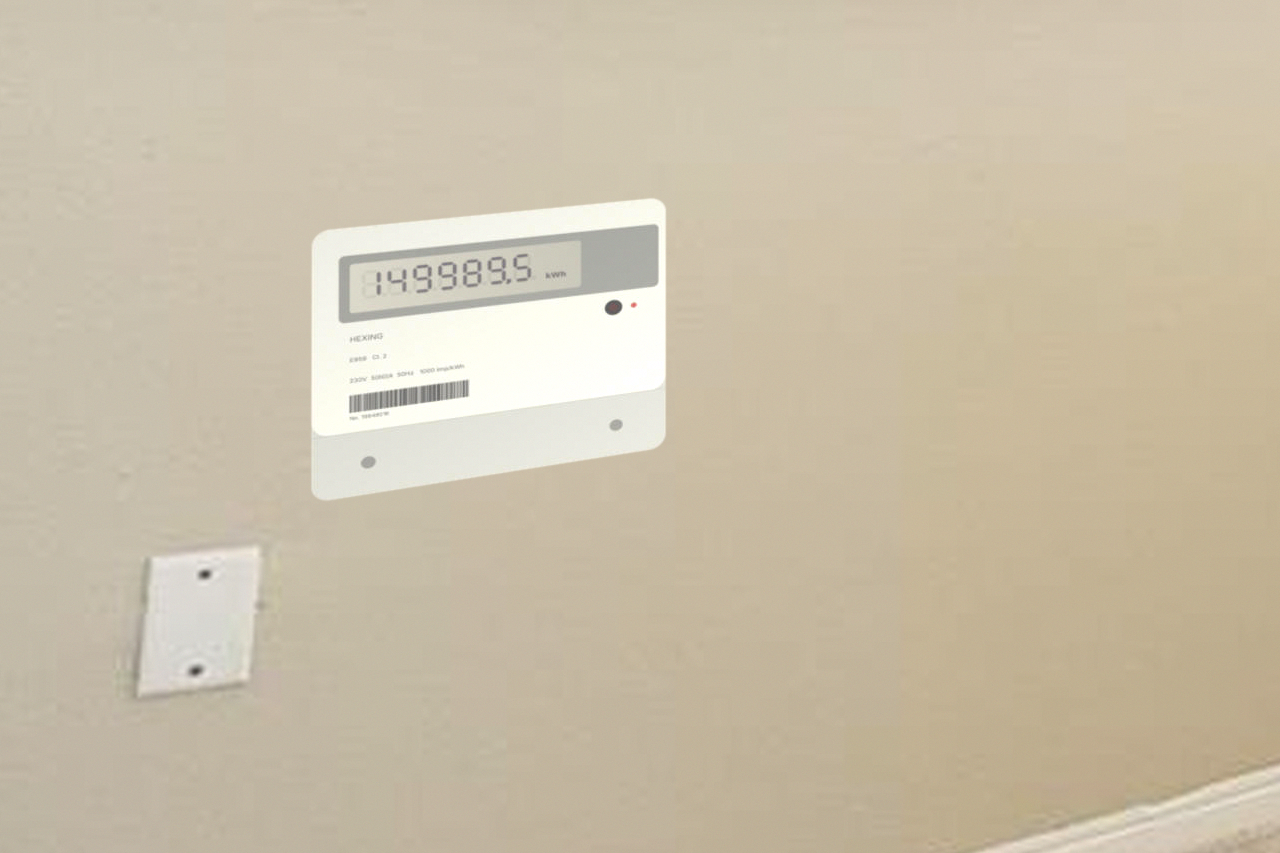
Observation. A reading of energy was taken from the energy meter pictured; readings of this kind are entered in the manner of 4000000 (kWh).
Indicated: 149989.5 (kWh)
